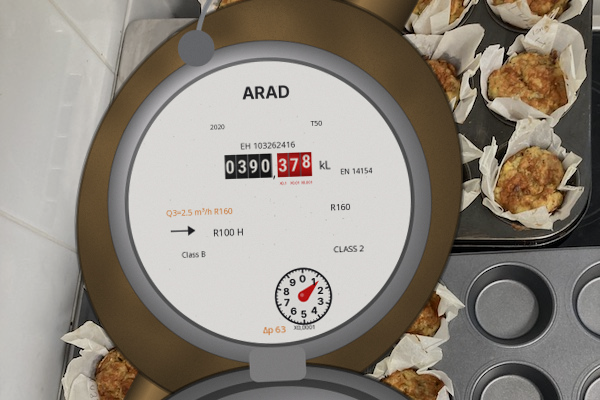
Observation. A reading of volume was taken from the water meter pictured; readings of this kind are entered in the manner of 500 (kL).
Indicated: 390.3781 (kL)
